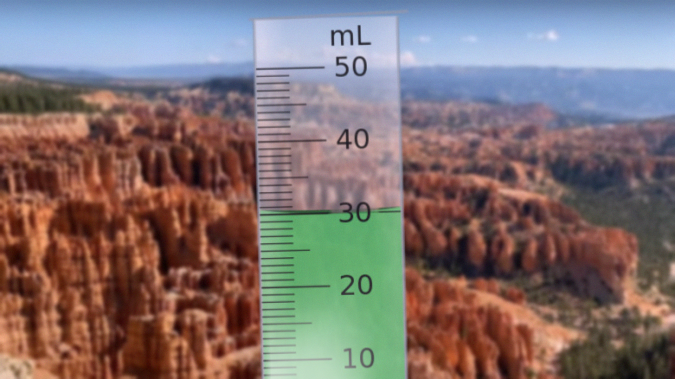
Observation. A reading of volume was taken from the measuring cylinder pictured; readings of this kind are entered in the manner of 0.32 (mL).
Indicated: 30 (mL)
